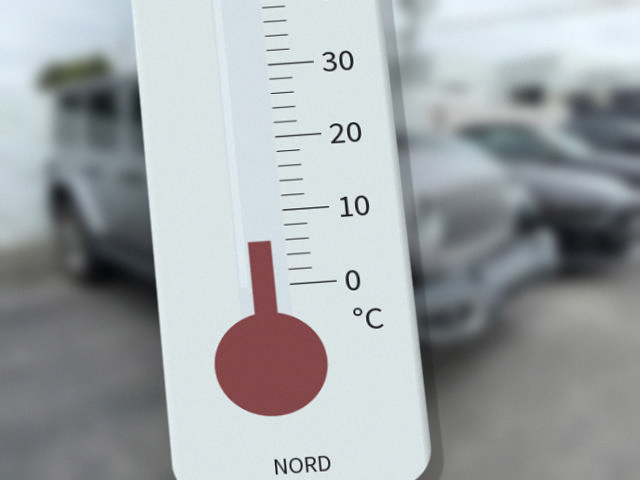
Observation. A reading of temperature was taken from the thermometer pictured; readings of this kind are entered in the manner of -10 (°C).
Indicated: 6 (°C)
